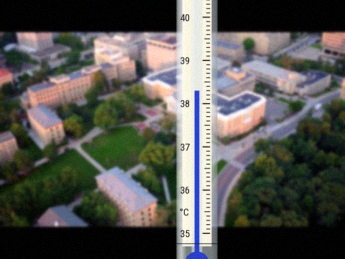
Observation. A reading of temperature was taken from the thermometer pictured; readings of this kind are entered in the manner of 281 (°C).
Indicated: 38.3 (°C)
